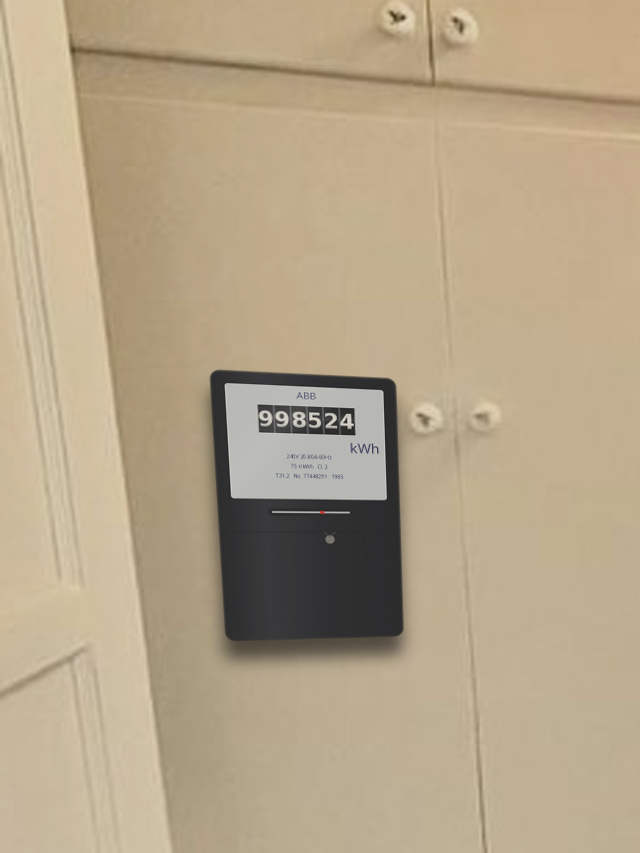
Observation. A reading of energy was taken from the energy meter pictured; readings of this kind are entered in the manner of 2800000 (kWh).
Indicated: 998524 (kWh)
